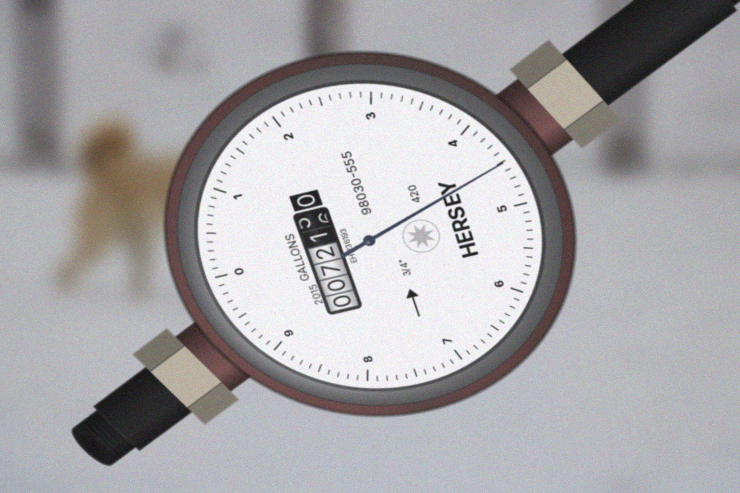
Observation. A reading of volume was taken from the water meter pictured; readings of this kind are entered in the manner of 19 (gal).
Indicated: 72154.5 (gal)
